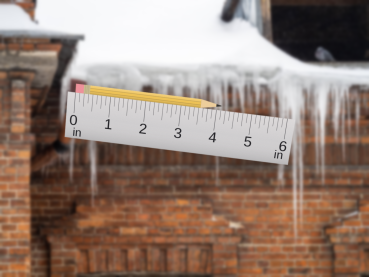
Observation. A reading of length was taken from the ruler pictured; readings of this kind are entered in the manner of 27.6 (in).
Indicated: 4.125 (in)
